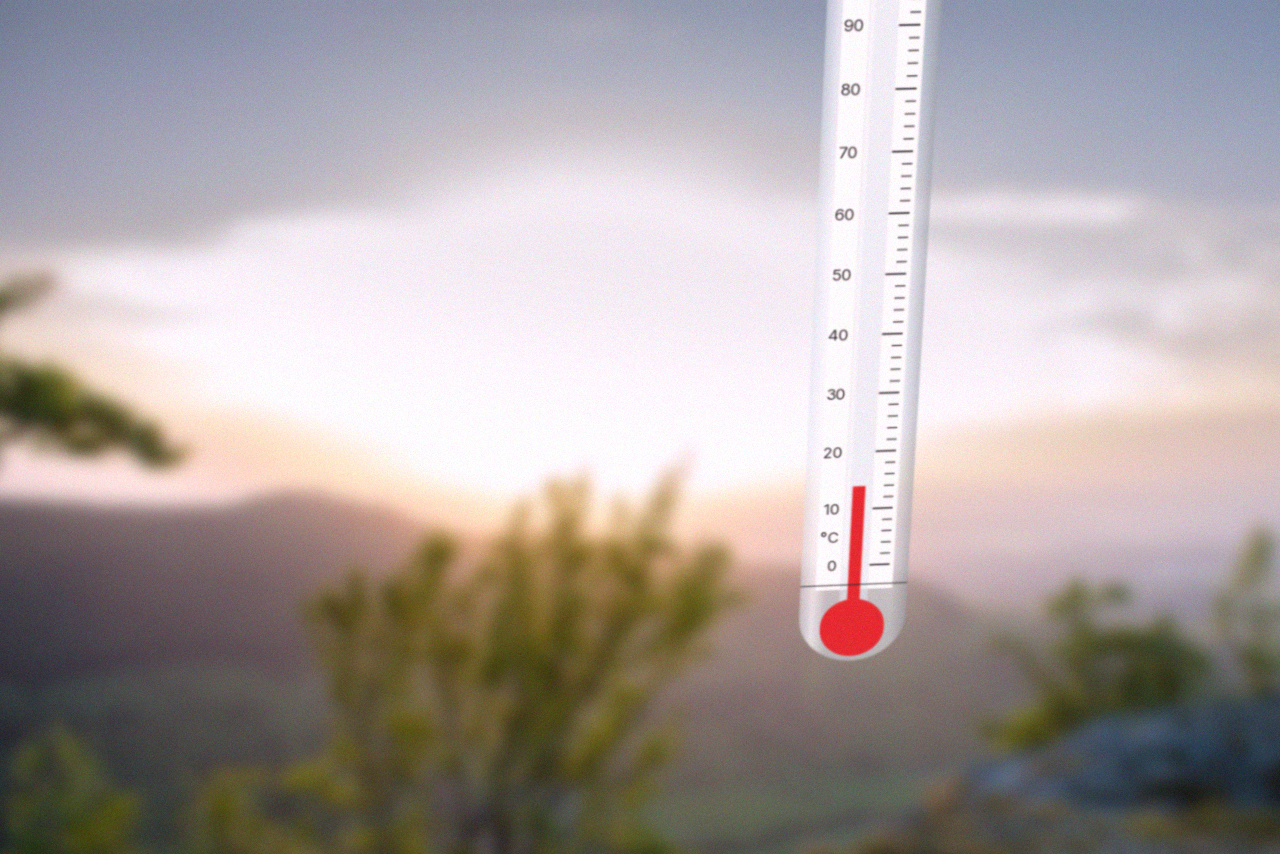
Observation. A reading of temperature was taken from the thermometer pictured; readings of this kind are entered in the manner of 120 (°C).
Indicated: 14 (°C)
